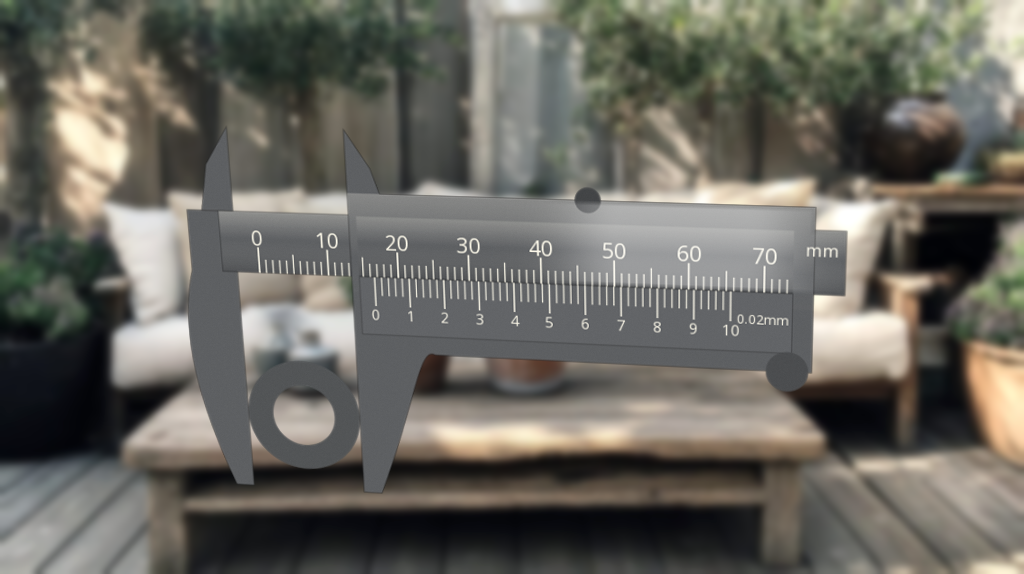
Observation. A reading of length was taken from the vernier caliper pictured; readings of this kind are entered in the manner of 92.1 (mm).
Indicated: 16.6 (mm)
